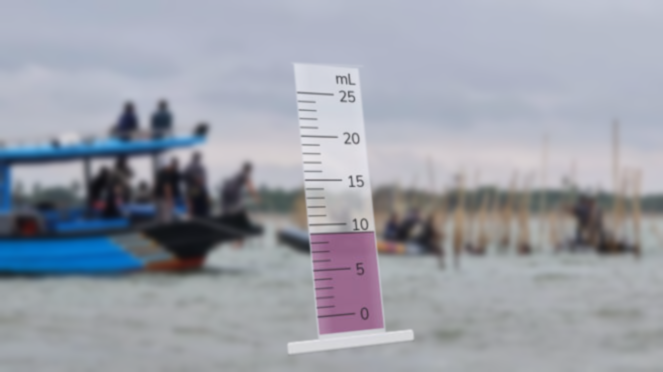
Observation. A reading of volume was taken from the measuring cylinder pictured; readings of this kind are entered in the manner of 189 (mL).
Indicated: 9 (mL)
